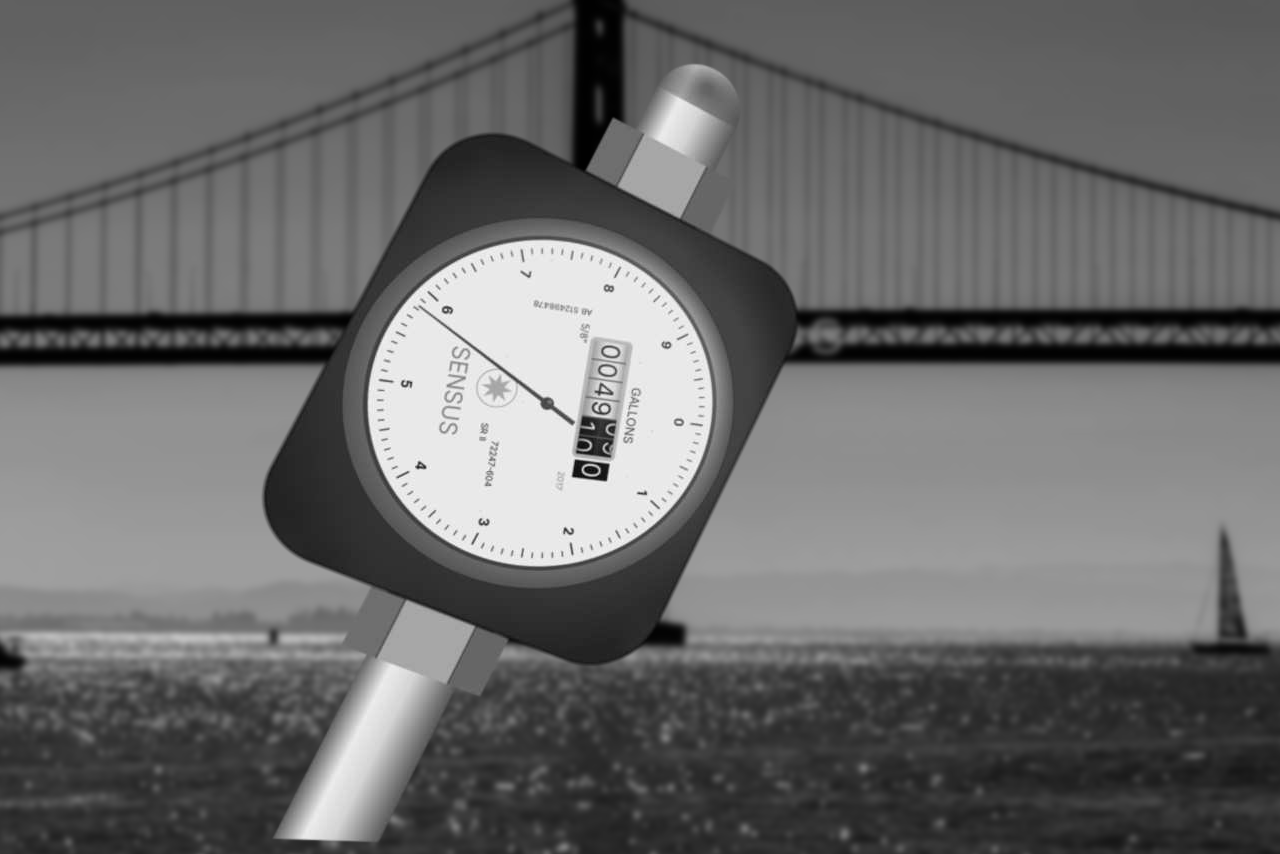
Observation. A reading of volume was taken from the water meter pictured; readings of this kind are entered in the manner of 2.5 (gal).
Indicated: 49095.8 (gal)
